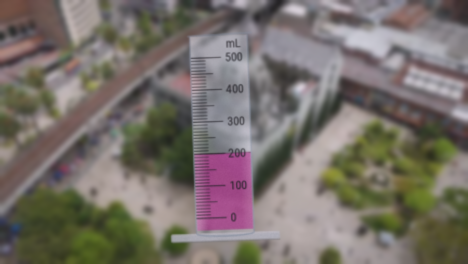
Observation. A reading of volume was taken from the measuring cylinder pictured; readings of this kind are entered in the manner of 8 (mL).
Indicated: 200 (mL)
